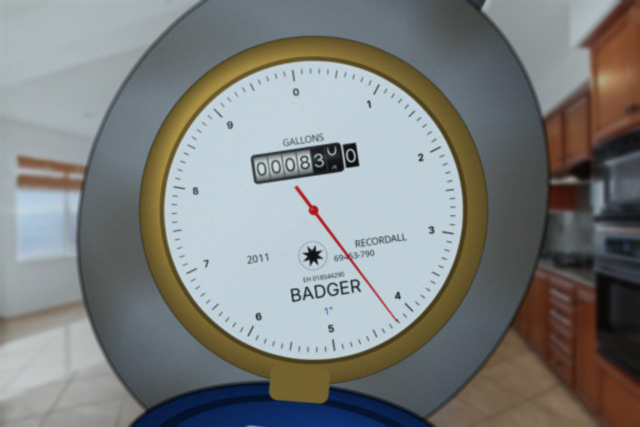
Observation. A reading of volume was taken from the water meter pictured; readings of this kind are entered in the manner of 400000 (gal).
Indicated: 8304.2 (gal)
